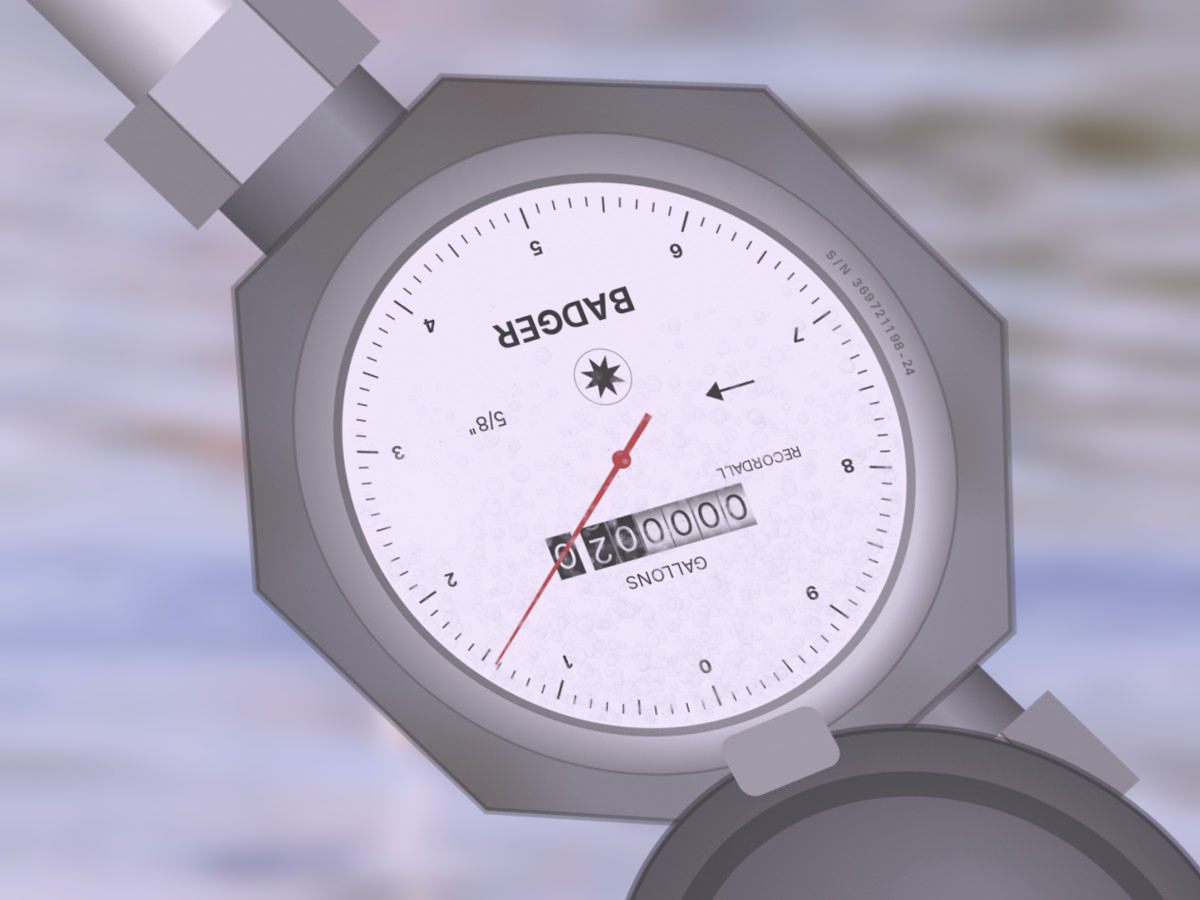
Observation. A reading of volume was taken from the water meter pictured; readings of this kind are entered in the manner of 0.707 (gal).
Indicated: 21.4 (gal)
